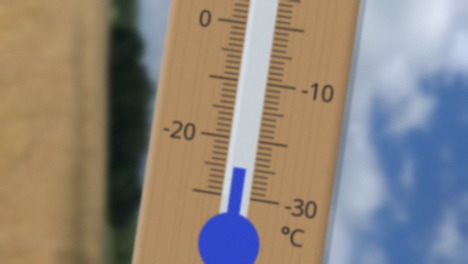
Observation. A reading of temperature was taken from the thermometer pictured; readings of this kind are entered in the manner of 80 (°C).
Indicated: -25 (°C)
